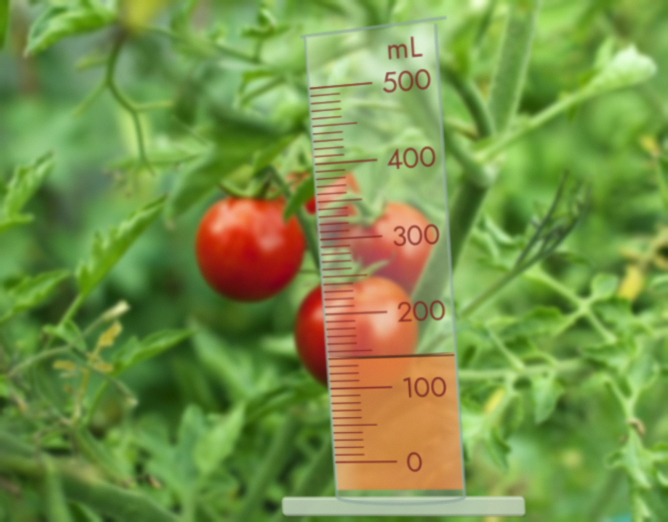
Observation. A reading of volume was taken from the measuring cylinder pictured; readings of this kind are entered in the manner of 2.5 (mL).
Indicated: 140 (mL)
